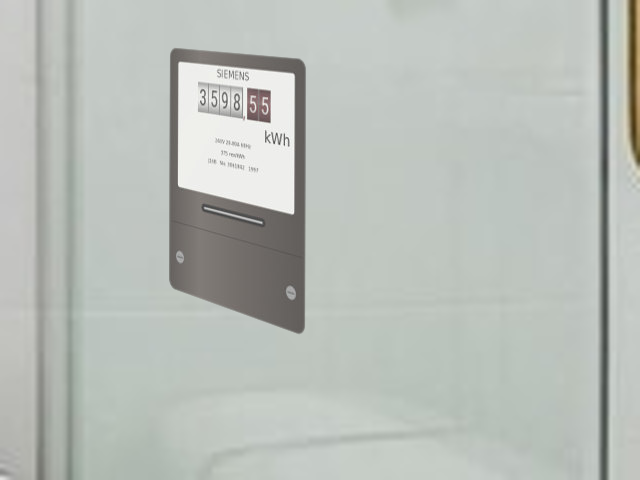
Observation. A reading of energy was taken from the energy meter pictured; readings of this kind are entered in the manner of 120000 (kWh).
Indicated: 3598.55 (kWh)
